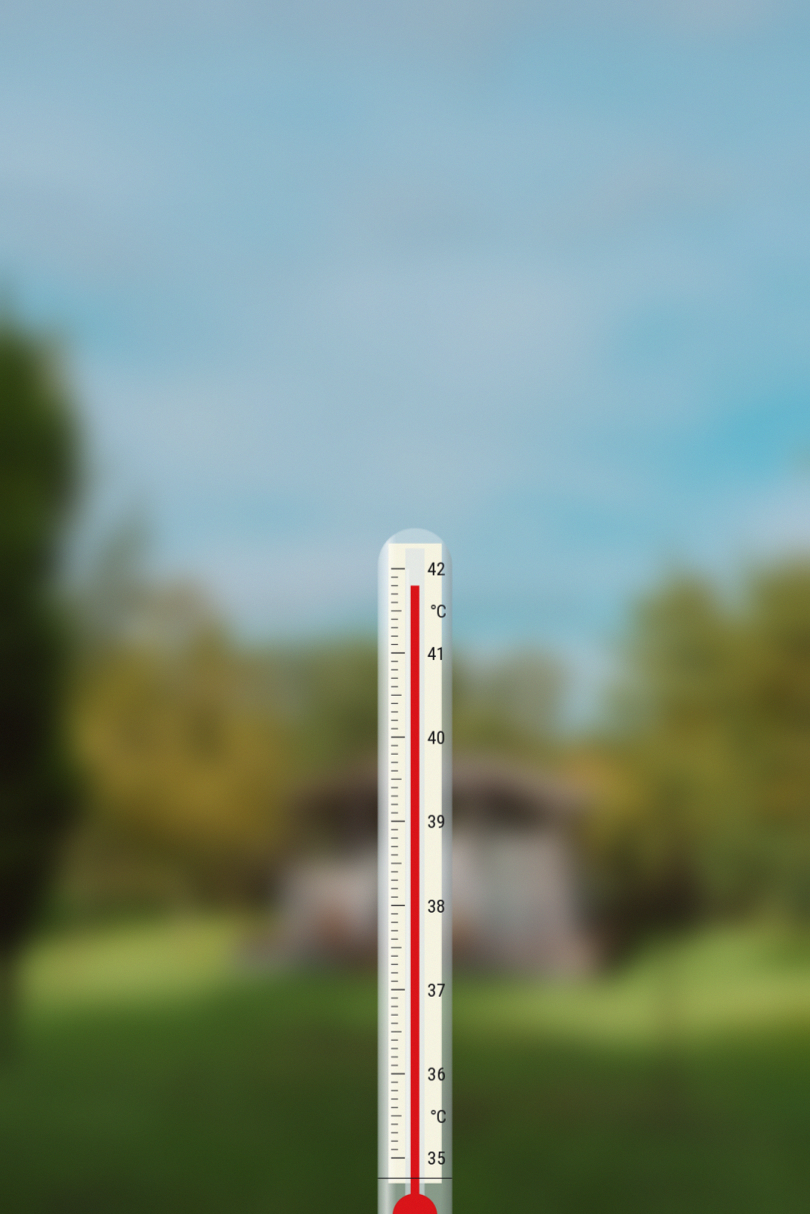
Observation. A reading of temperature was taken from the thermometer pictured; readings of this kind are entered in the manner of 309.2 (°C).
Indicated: 41.8 (°C)
